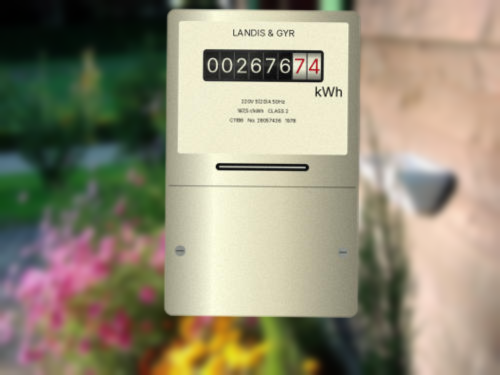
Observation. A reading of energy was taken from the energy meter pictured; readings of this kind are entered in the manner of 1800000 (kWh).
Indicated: 2676.74 (kWh)
